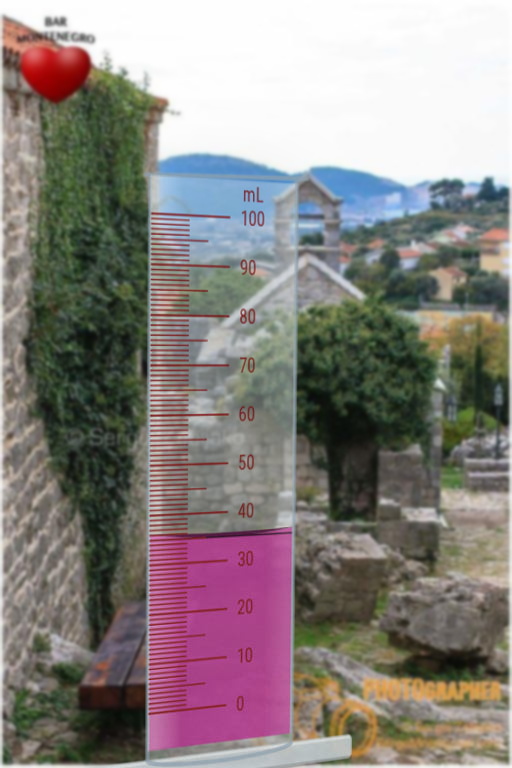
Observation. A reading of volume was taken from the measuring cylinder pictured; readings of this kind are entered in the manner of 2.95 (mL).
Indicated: 35 (mL)
